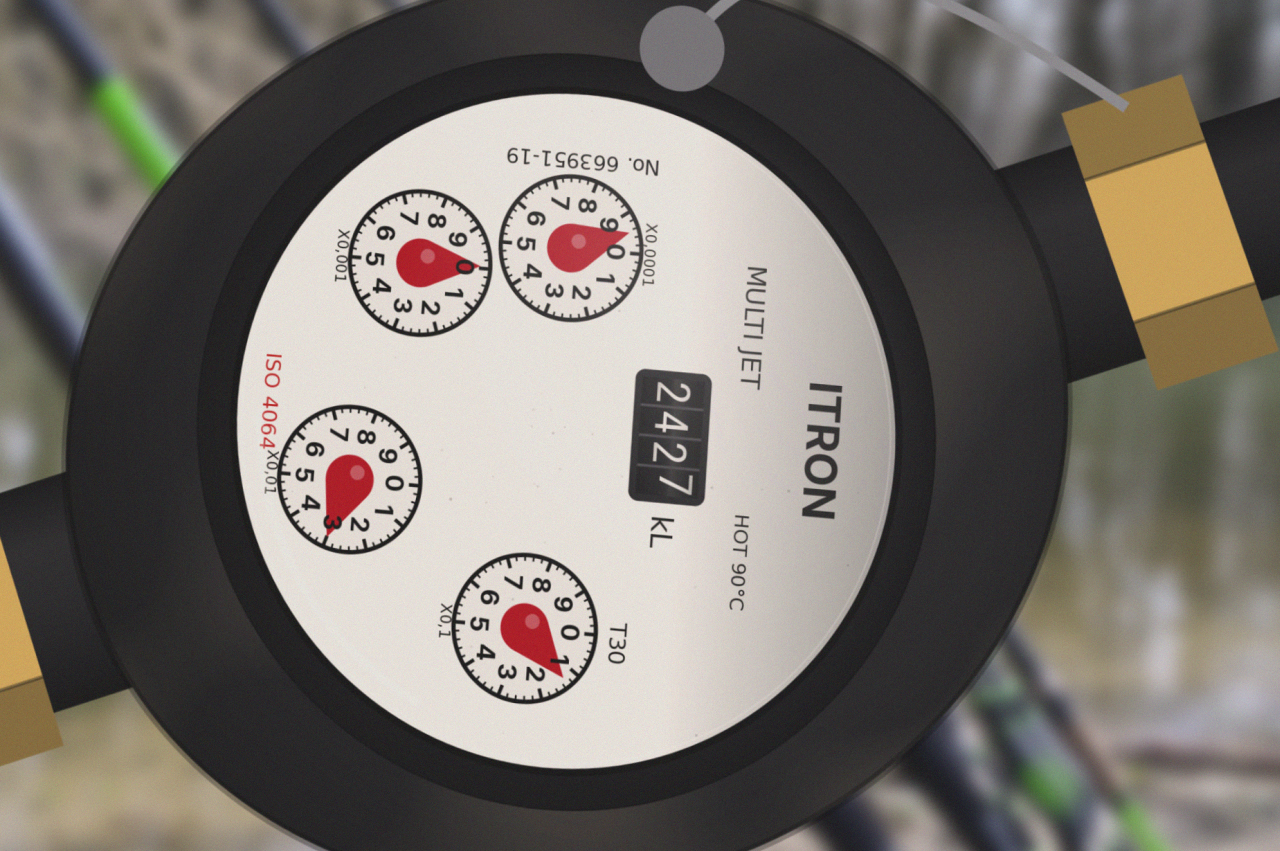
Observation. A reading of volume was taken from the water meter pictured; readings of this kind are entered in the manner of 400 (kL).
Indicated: 2427.1299 (kL)
